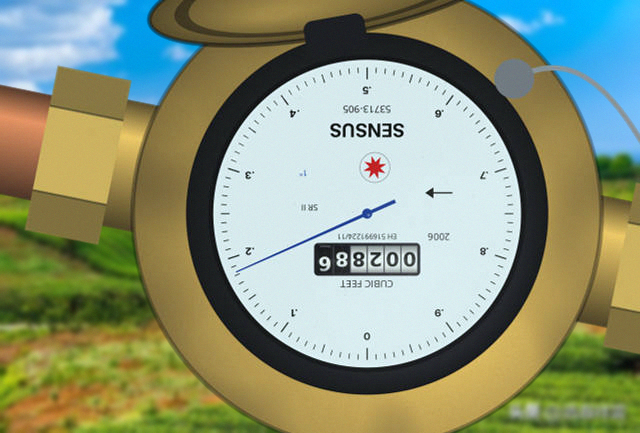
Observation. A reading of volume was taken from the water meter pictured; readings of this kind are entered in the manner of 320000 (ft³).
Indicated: 2886.18 (ft³)
